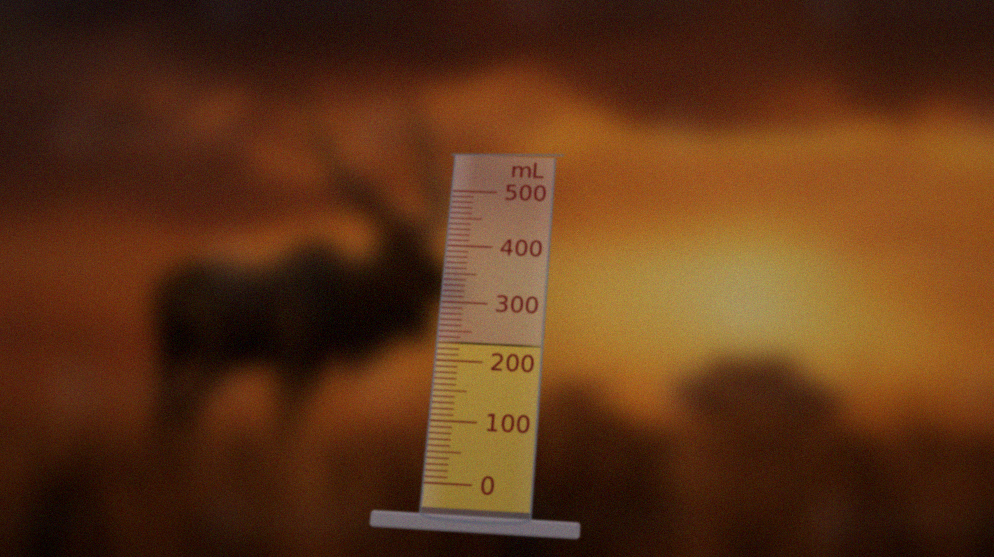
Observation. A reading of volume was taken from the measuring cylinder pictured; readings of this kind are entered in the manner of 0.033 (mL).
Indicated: 230 (mL)
